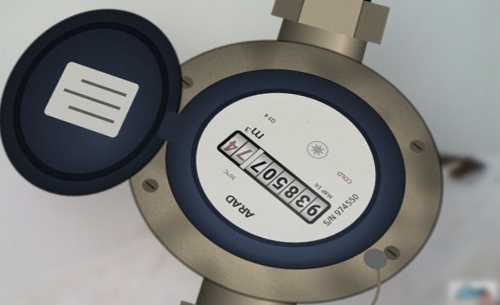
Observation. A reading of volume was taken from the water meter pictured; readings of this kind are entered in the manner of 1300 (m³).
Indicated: 938507.74 (m³)
